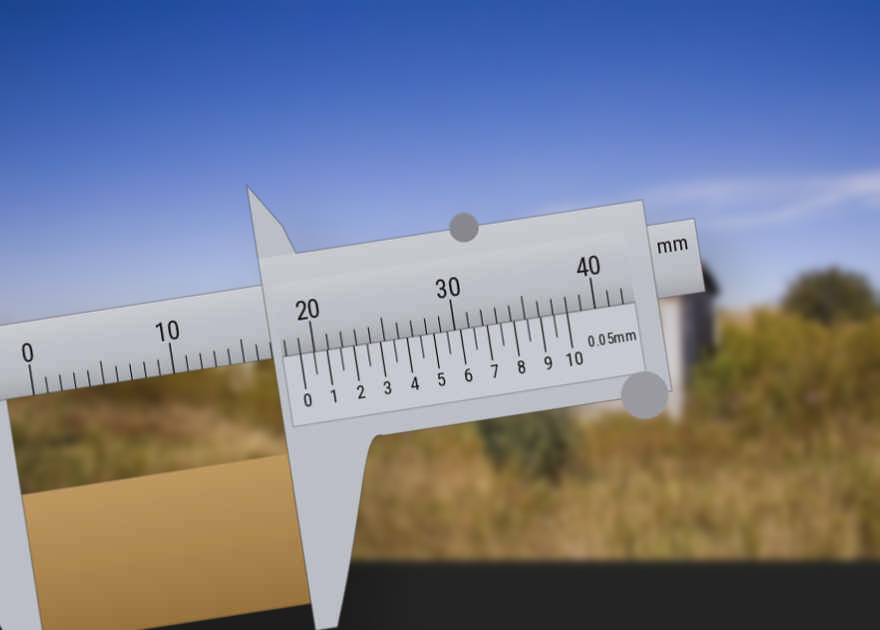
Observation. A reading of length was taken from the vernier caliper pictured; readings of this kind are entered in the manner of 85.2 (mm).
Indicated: 19.0 (mm)
